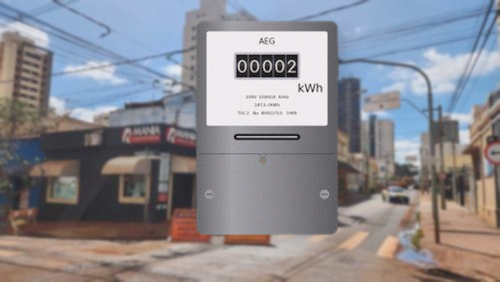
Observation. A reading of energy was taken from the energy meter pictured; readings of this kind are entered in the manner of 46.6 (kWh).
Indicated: 2 (kWh)
